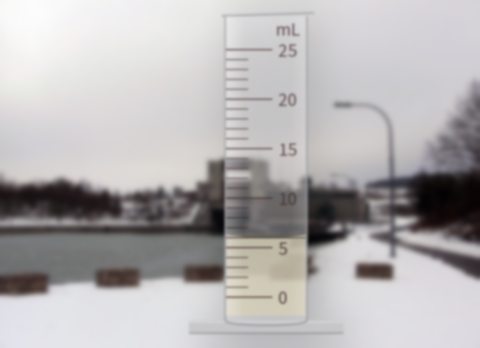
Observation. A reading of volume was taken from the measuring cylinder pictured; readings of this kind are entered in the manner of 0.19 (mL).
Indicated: 6 (mL)
